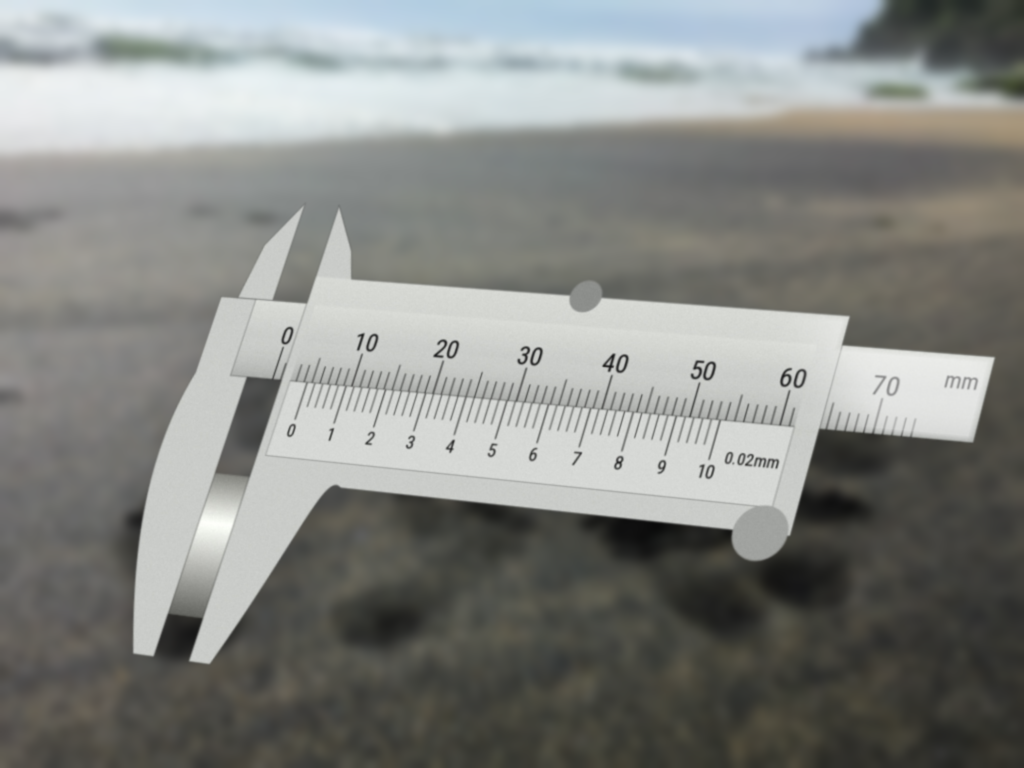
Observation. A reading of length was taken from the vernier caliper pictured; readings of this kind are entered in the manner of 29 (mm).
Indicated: 4.4 (mm)
